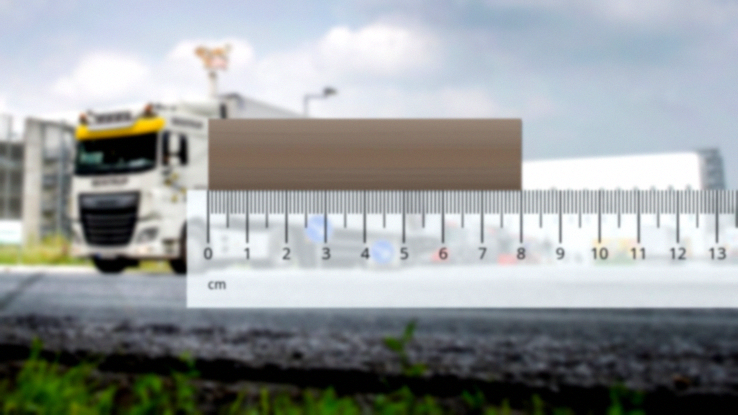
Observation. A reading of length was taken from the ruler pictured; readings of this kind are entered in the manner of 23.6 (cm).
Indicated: 8 (cm)
